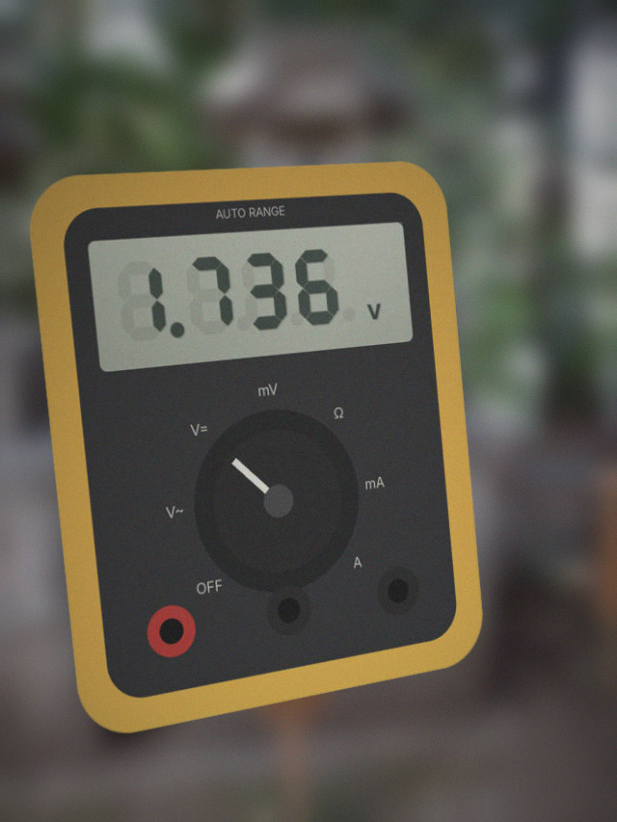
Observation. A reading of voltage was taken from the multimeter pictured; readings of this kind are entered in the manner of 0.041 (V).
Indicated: 1.736 (V)
